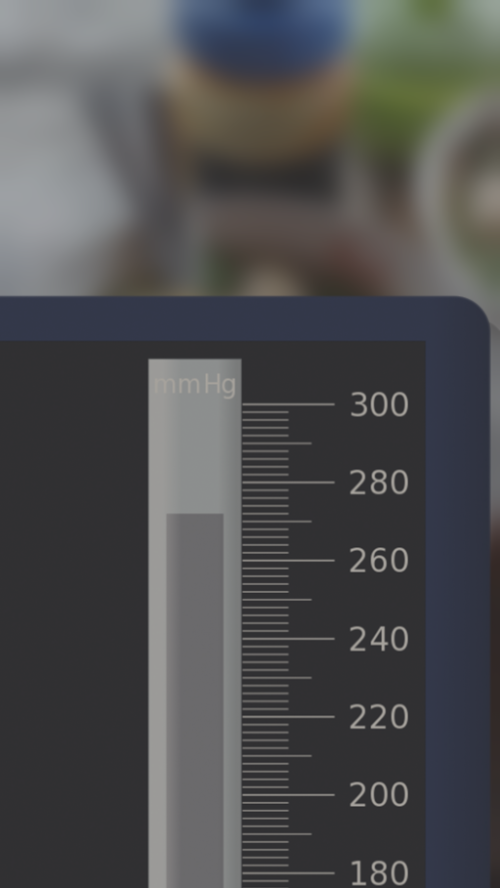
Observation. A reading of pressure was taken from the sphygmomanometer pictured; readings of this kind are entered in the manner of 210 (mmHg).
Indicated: 272 (mmHg)
